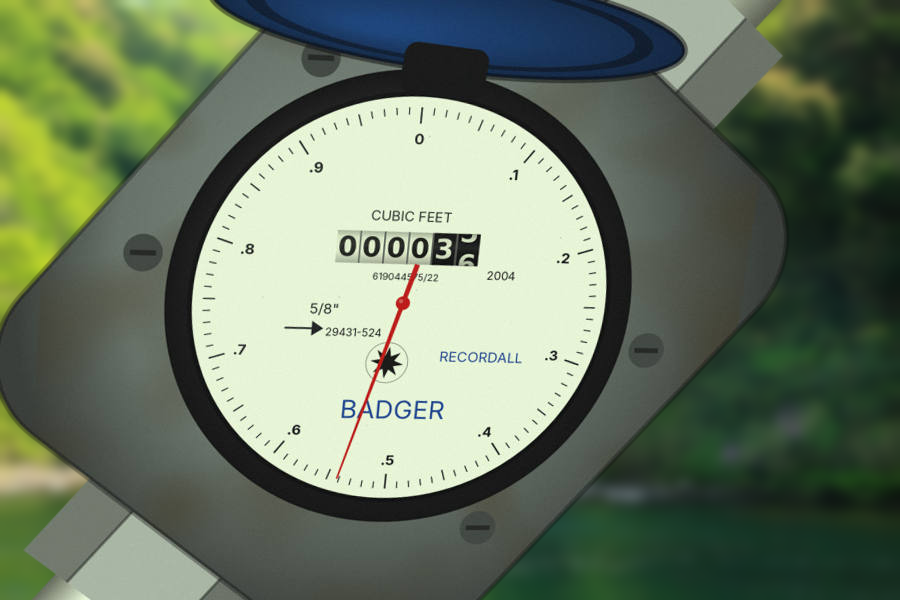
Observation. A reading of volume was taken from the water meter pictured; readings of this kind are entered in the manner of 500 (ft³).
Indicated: 35.54 (ft³)
